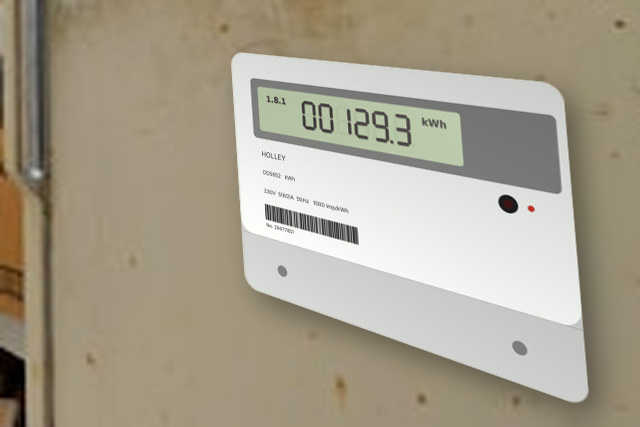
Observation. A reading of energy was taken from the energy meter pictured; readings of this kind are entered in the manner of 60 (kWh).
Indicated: 129.3 (kWh)
